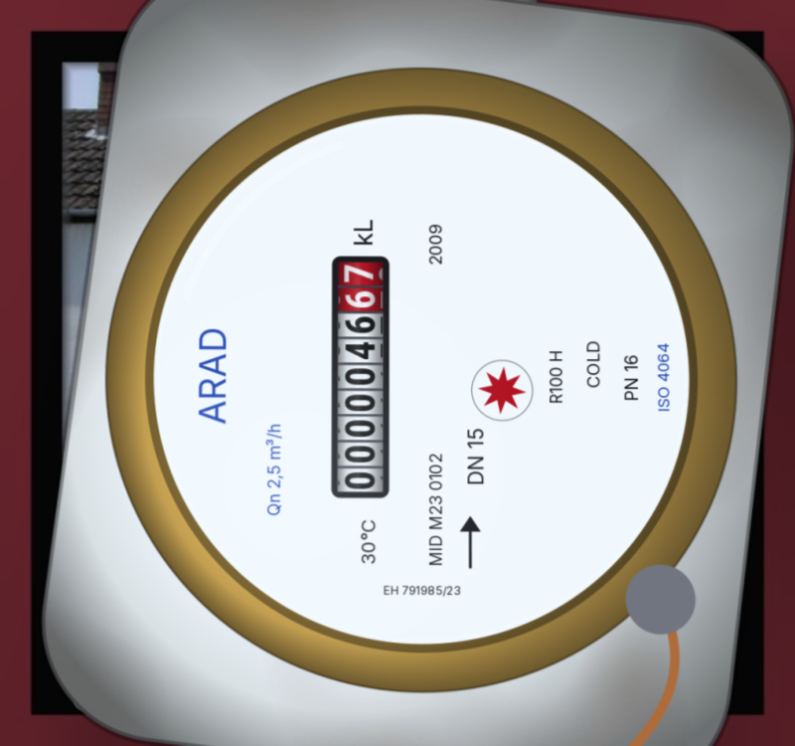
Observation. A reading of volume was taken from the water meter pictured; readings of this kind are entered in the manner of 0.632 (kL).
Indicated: 46.67 (kL)
